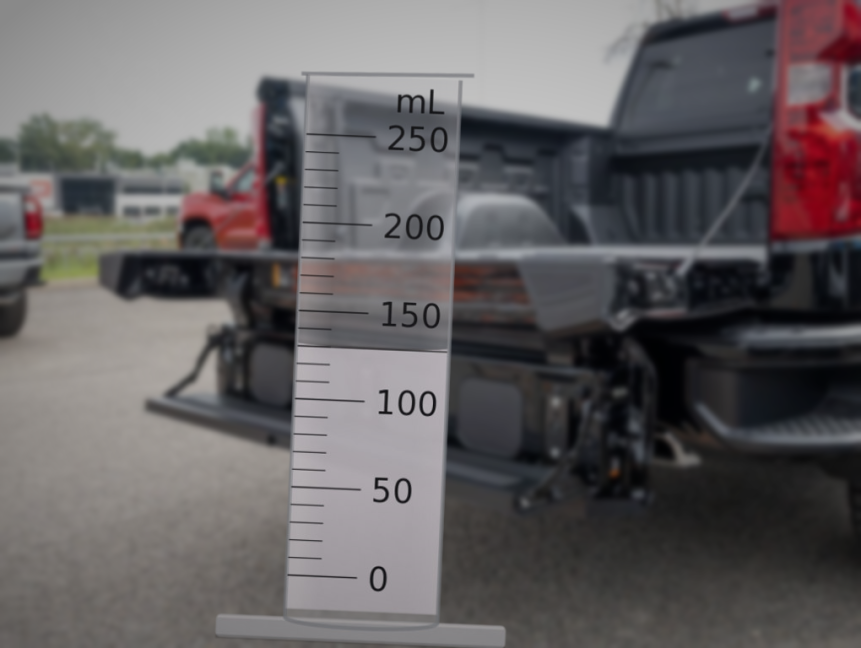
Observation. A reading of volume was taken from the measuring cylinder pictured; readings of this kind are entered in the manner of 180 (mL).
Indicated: 130 (mL)
